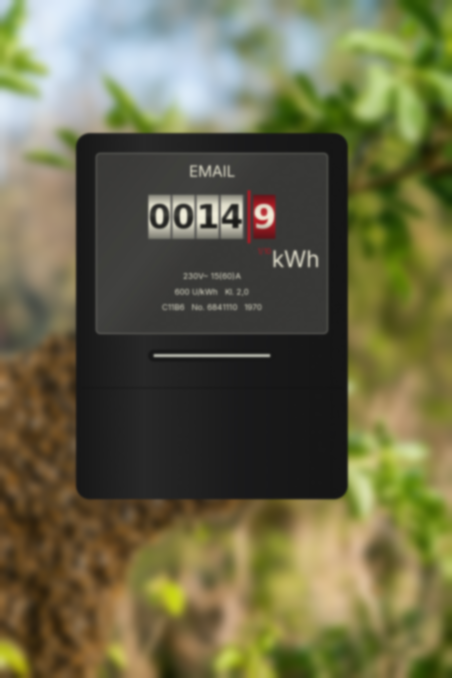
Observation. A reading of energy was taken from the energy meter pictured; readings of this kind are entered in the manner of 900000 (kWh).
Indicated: 14.9 (kWh)
